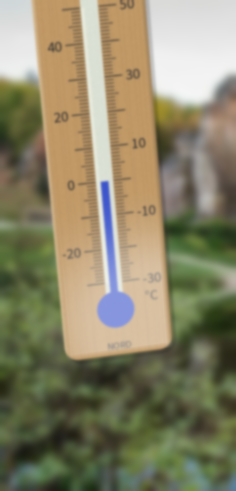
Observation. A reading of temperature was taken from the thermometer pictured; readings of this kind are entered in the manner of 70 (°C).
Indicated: 0 (°C)
